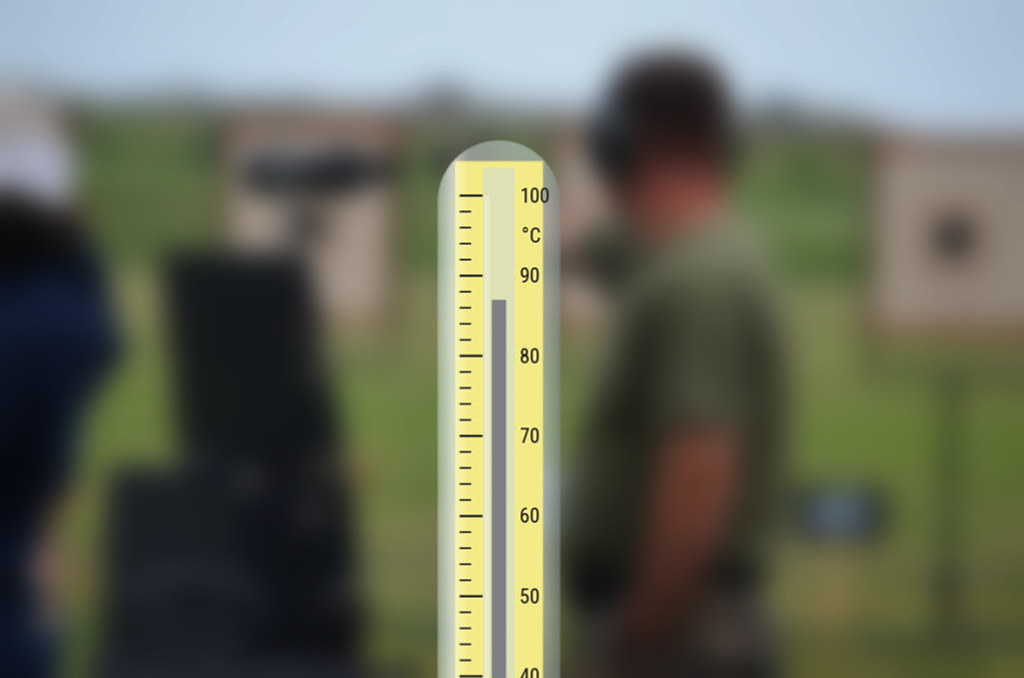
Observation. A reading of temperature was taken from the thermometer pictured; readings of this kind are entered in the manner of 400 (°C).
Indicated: 87 (°C)
